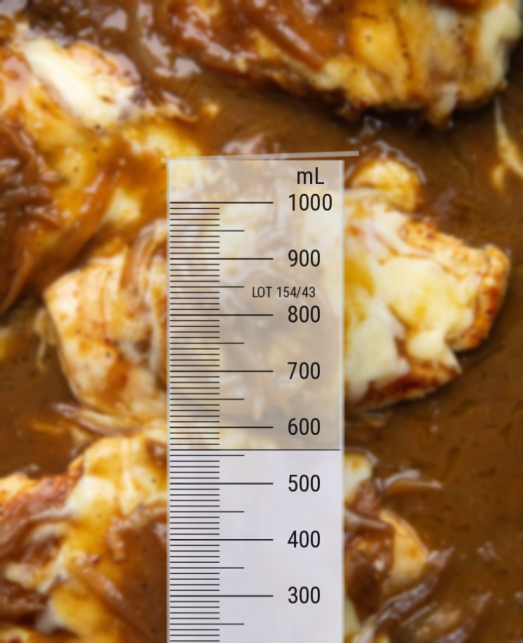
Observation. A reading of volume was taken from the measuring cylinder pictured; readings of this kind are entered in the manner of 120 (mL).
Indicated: 560 (mL)
